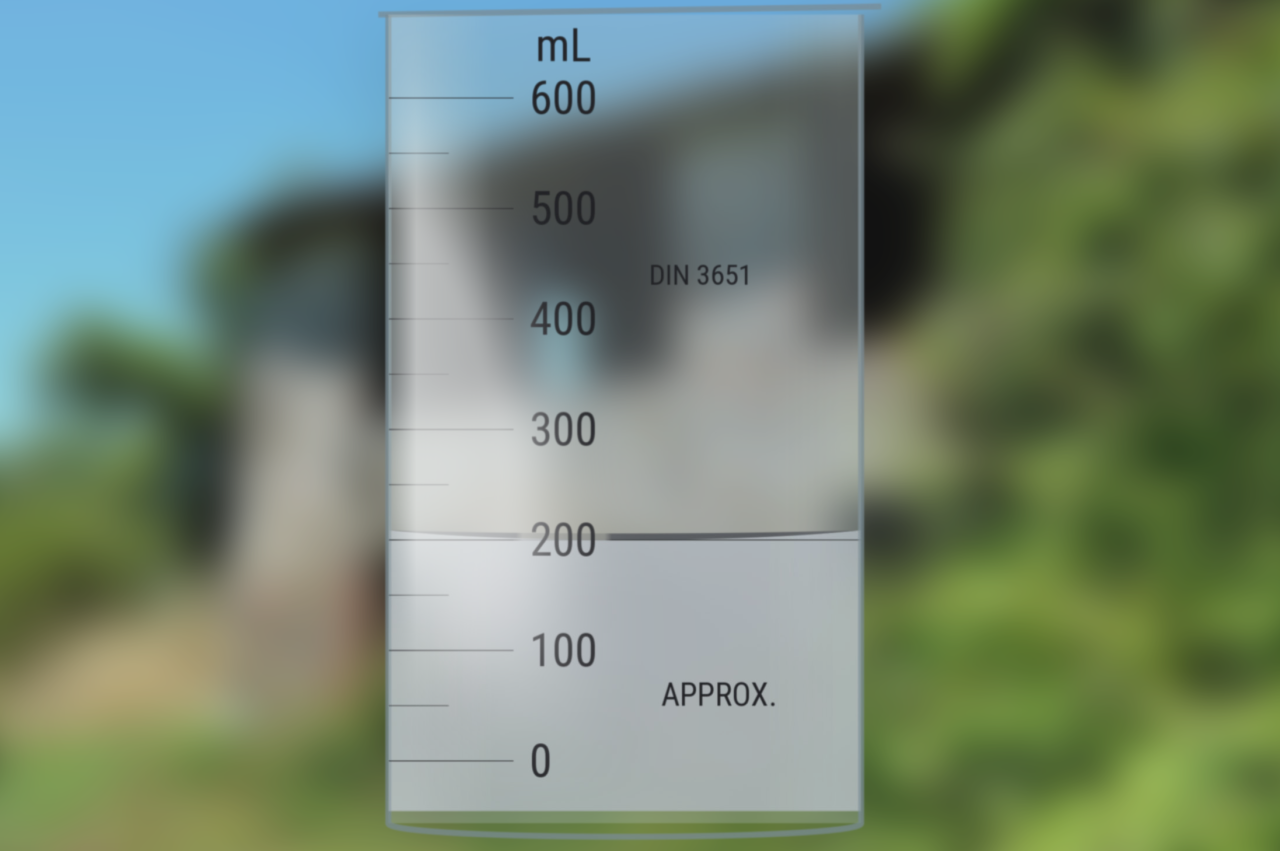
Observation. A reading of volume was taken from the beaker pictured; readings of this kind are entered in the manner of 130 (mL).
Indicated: 200 (mL)
